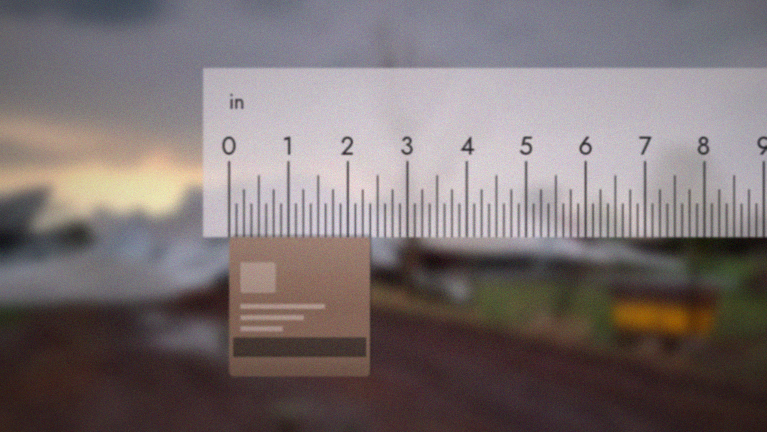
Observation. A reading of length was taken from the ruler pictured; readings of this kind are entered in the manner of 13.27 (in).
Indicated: 2.375 (in)
